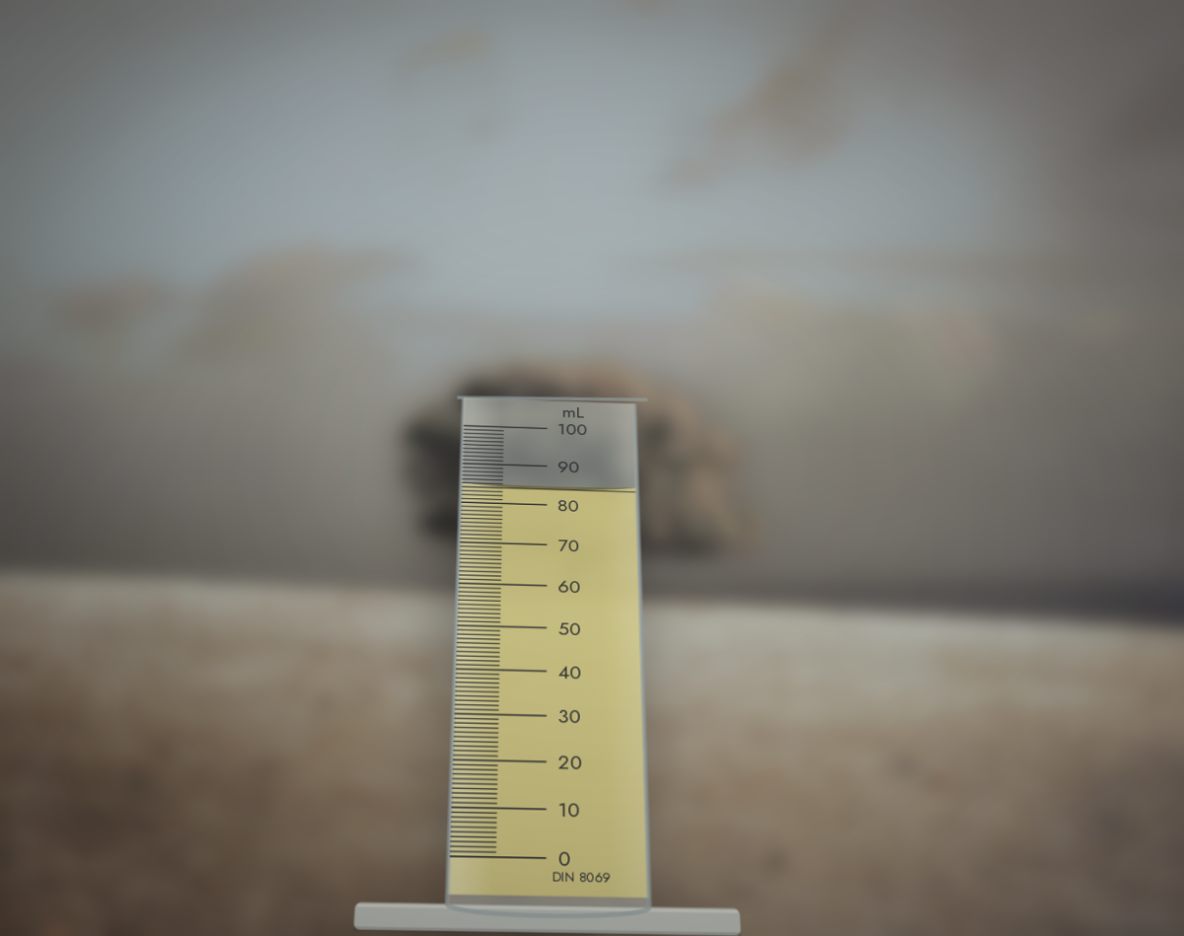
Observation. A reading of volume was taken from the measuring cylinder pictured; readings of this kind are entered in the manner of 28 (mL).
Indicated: 84 (mL)
